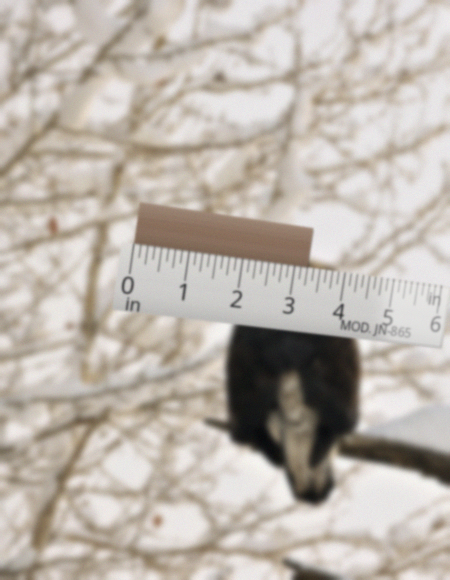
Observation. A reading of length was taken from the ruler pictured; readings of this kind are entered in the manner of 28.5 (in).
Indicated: 3.25 (in)
